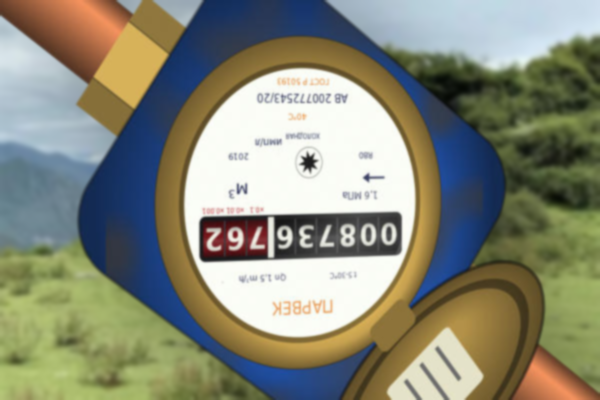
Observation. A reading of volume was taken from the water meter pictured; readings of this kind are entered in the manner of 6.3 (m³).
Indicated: 8736.762 (m³)
